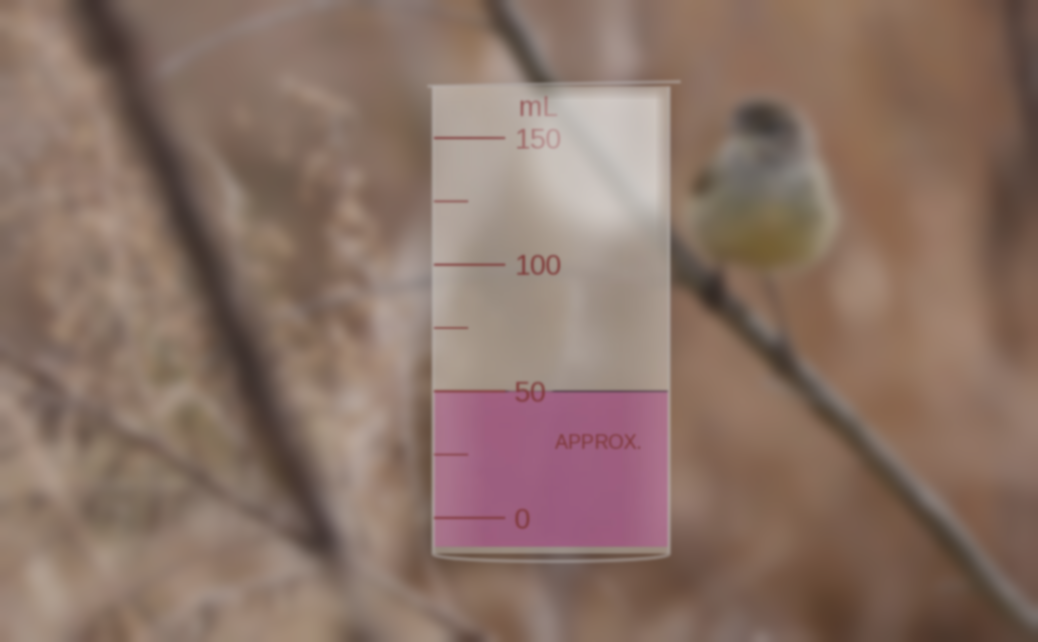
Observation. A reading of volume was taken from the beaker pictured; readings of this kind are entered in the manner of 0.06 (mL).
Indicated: 50 (mL)
